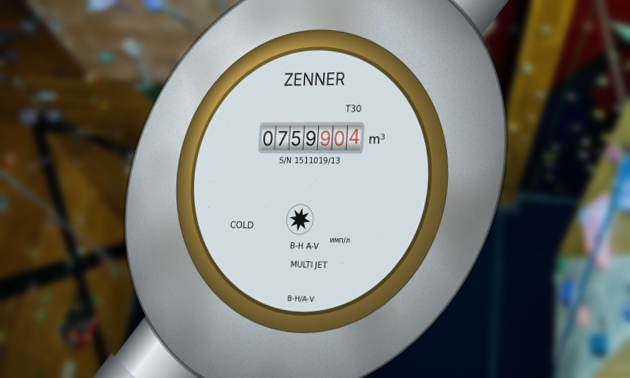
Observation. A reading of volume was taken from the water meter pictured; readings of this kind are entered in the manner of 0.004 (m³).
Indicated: 759.904 (m³)
